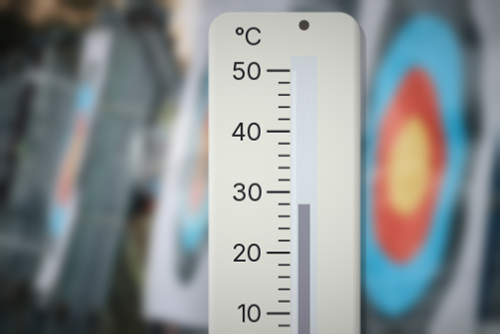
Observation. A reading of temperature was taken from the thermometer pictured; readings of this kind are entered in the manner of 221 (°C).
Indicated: 28 (°C)
